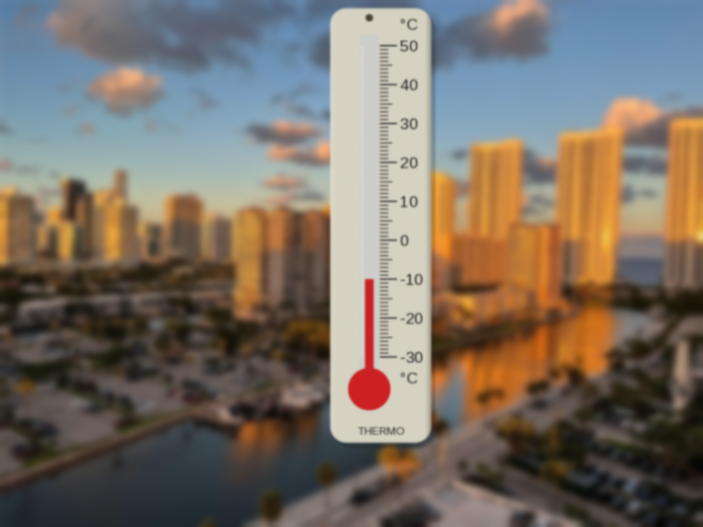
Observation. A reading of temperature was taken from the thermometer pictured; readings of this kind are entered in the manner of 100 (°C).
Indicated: -10 (°C)
